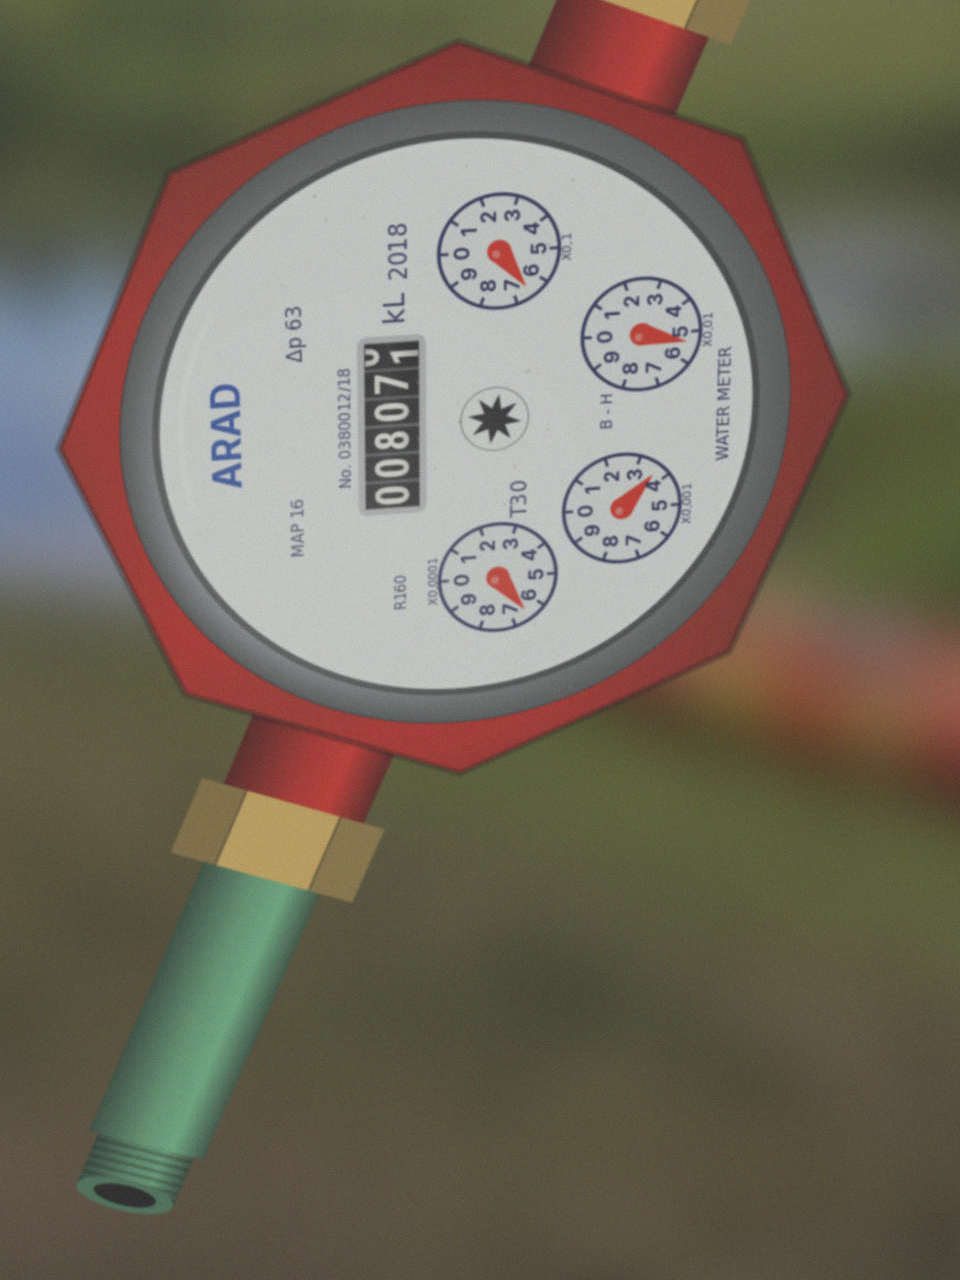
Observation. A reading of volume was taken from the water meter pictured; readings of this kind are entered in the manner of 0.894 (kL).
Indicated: 8070.6536 (kL)
